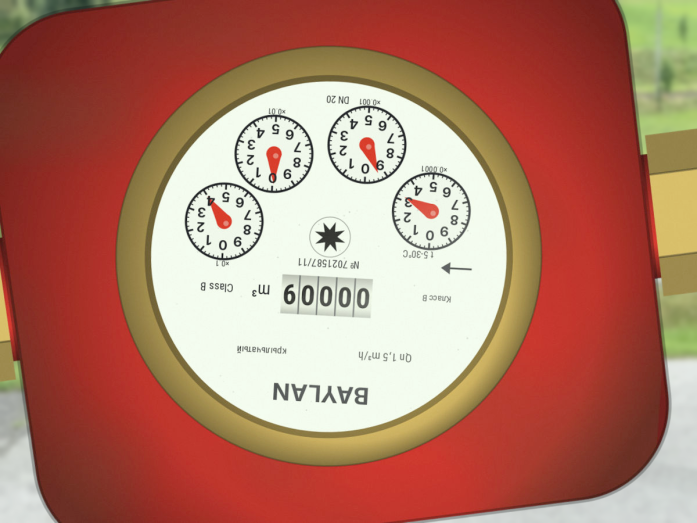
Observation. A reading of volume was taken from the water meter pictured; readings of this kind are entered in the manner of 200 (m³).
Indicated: 9.3993 (m³)
